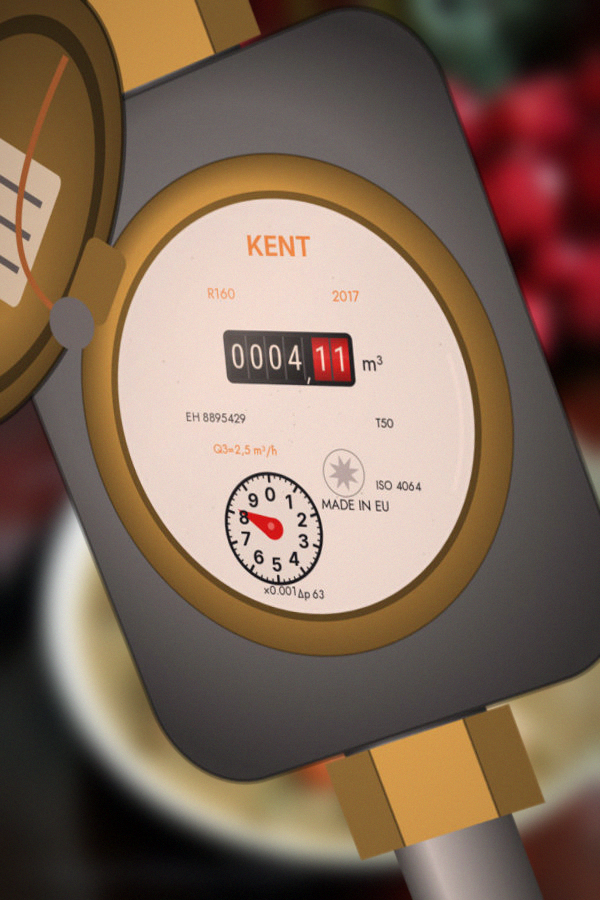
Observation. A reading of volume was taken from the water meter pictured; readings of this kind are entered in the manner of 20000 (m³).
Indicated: 4.118 (m³)
